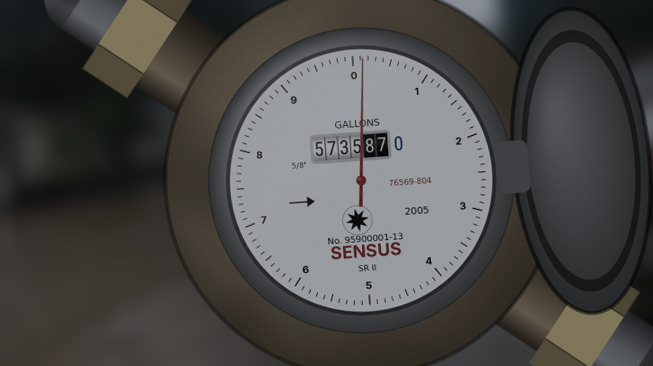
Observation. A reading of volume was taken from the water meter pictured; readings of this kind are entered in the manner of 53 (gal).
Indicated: 5735870.1 (gal)
